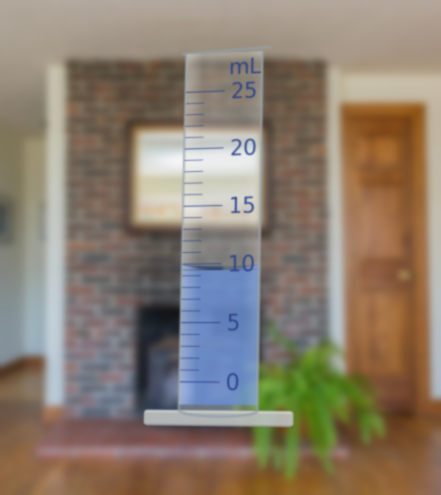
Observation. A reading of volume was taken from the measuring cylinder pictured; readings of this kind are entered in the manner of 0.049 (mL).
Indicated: 9.5 (mL)
